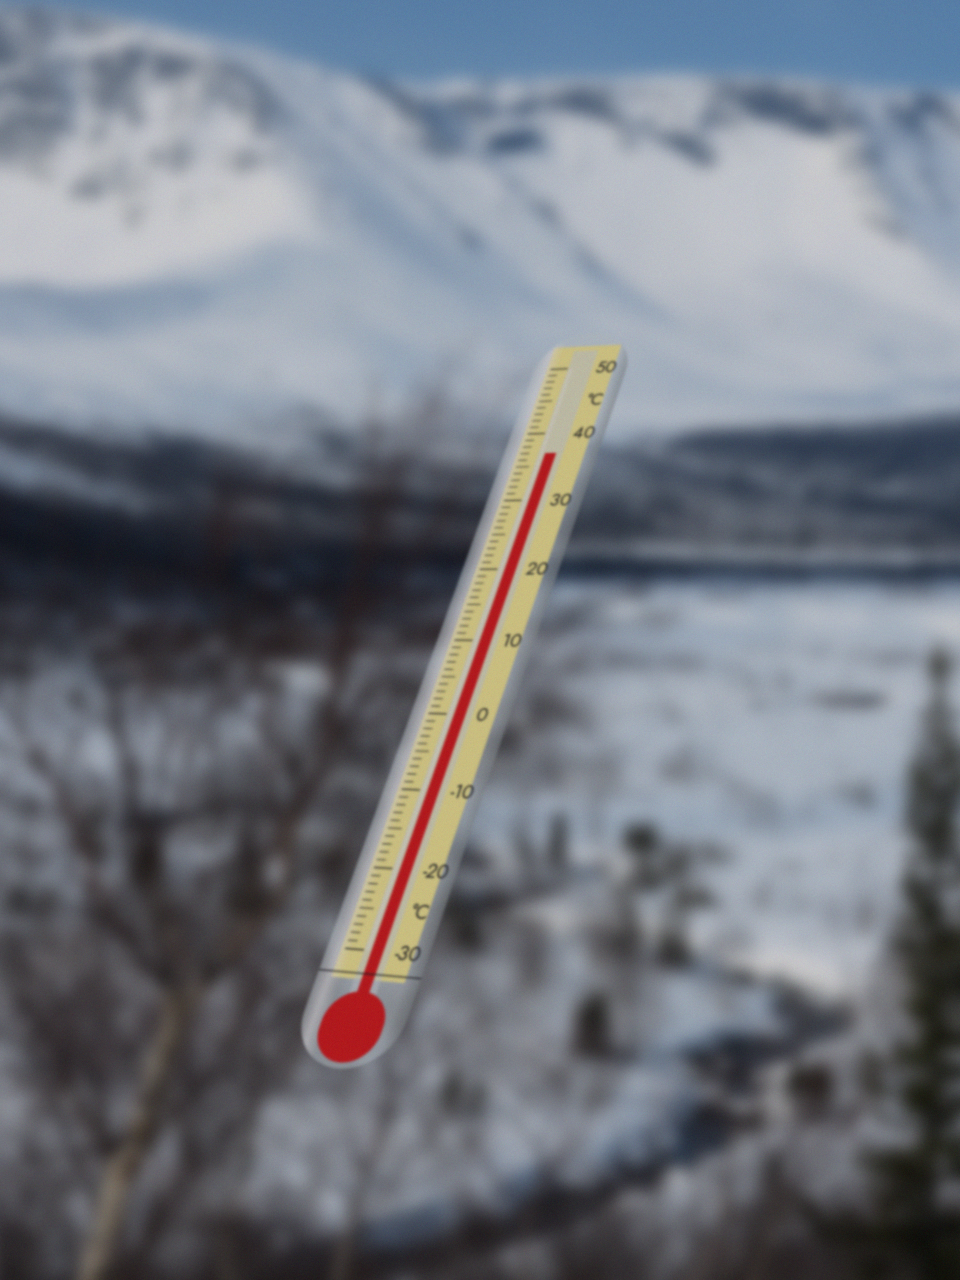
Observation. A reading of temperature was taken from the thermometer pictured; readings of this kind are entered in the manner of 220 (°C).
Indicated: 37 (°C)
